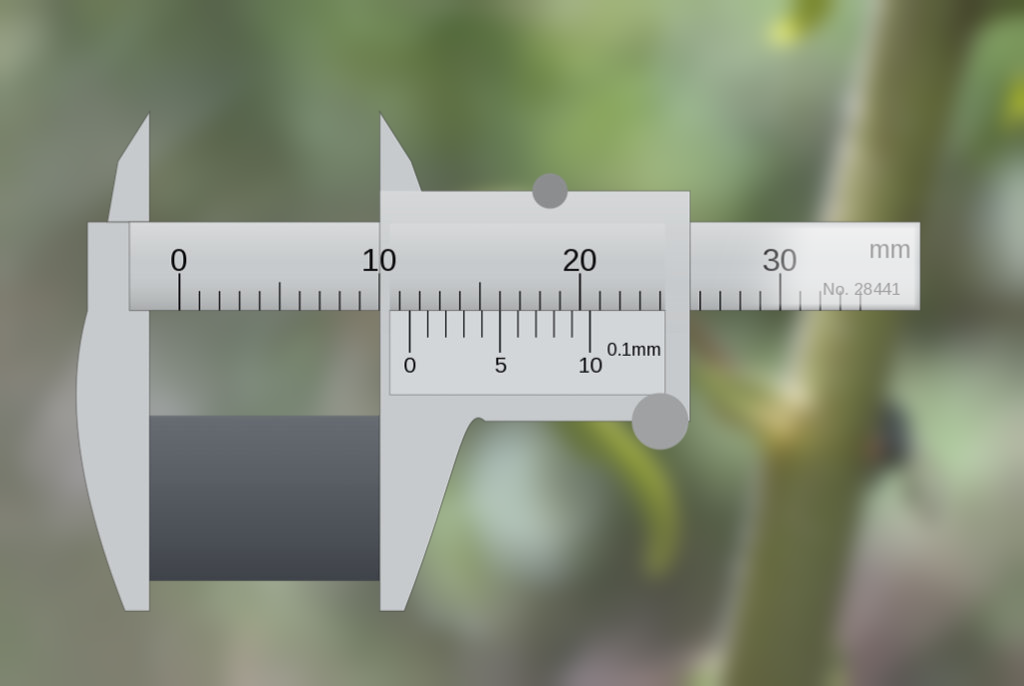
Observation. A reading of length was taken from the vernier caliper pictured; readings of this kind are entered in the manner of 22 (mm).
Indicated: 11.5 (mm)
